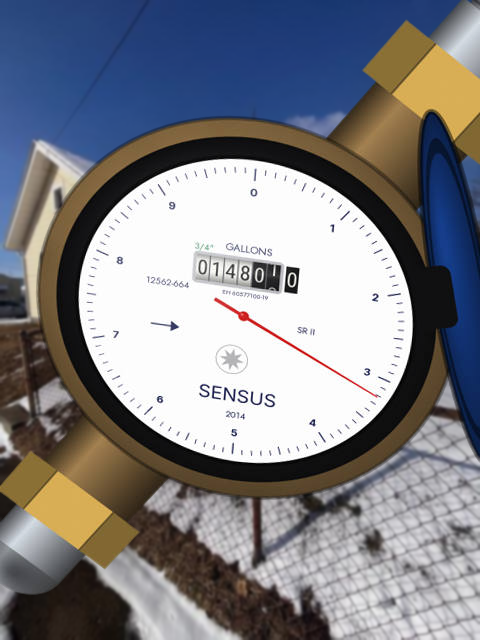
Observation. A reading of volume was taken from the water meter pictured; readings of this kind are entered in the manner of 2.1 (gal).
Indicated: 148013.2 (gal)
